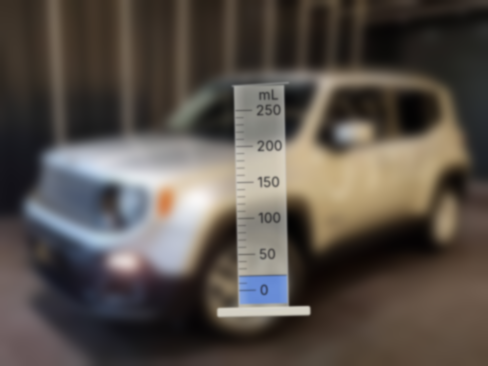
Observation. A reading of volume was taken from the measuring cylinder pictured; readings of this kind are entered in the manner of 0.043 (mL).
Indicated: 20 (mL)
